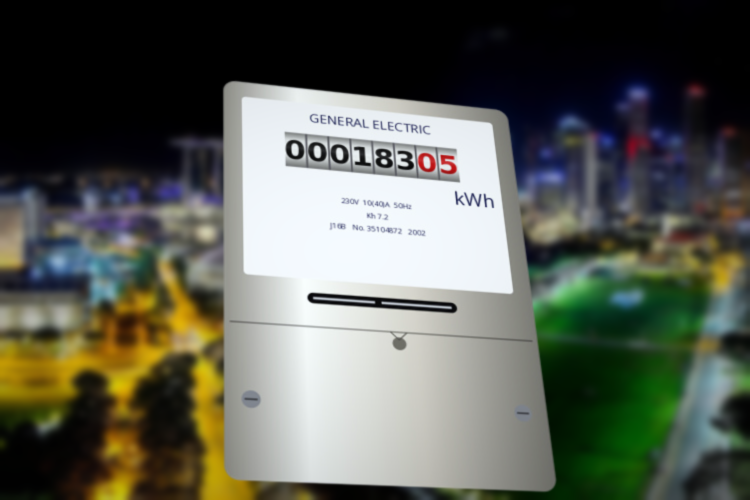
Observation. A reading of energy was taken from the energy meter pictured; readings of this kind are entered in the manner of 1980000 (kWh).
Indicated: 183.05 (kWh)
